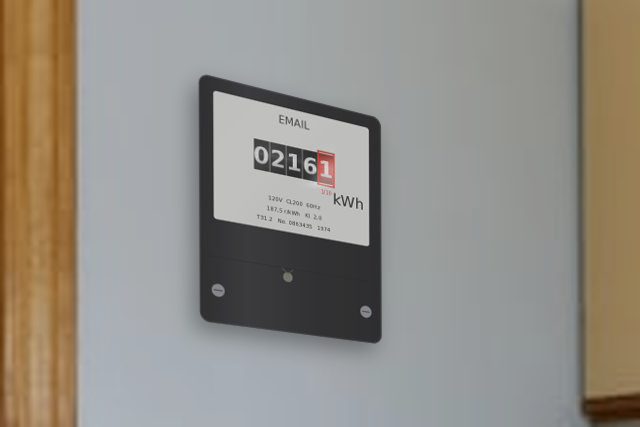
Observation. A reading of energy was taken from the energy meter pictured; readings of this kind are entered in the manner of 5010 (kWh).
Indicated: 216.1 (kWh)
